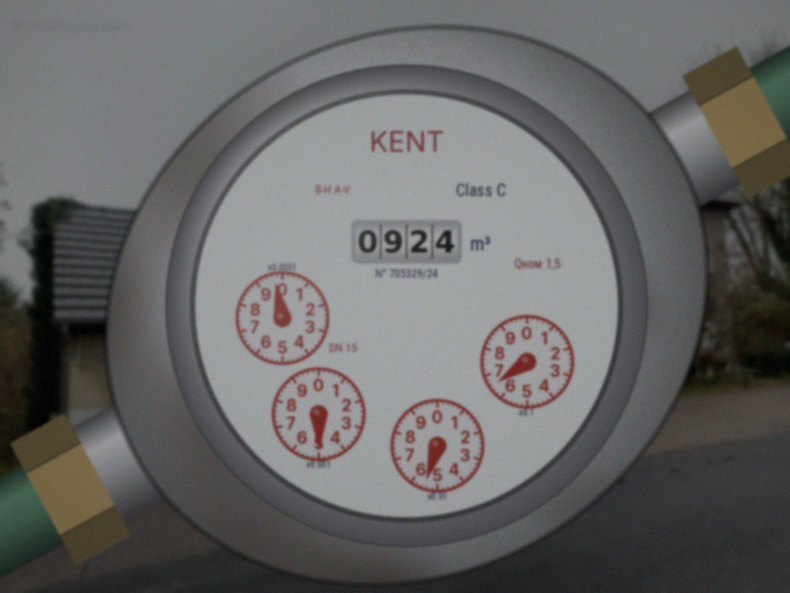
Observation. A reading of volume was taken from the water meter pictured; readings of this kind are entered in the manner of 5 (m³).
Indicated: 924.6549 (m³)
